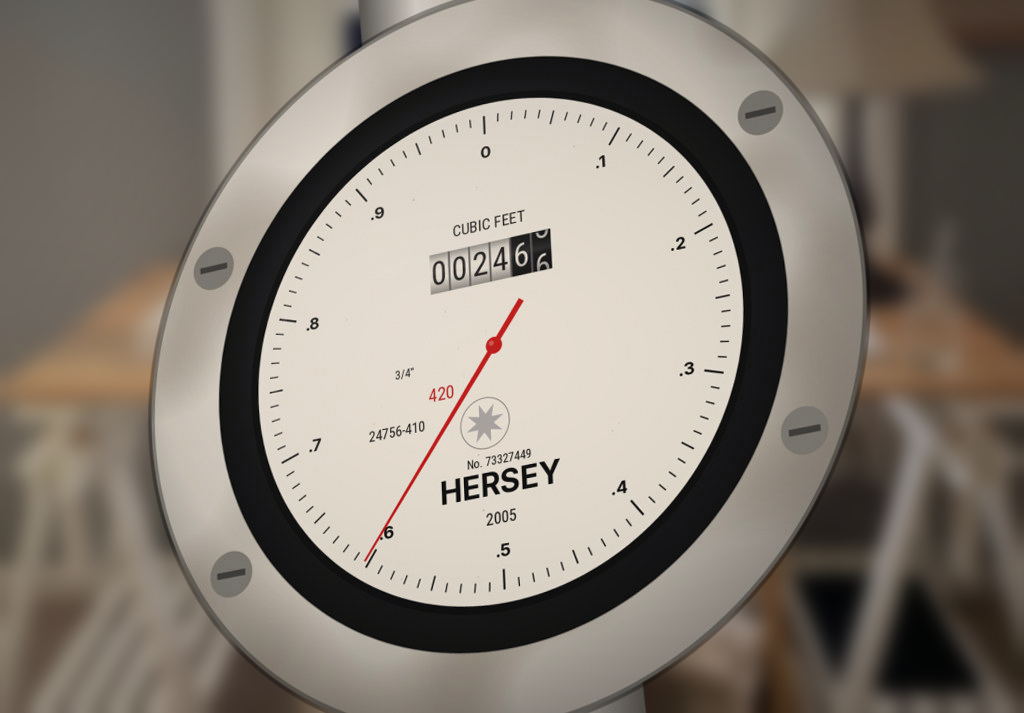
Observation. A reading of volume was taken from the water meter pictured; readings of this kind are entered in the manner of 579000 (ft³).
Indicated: 2465.60 (ft³)
